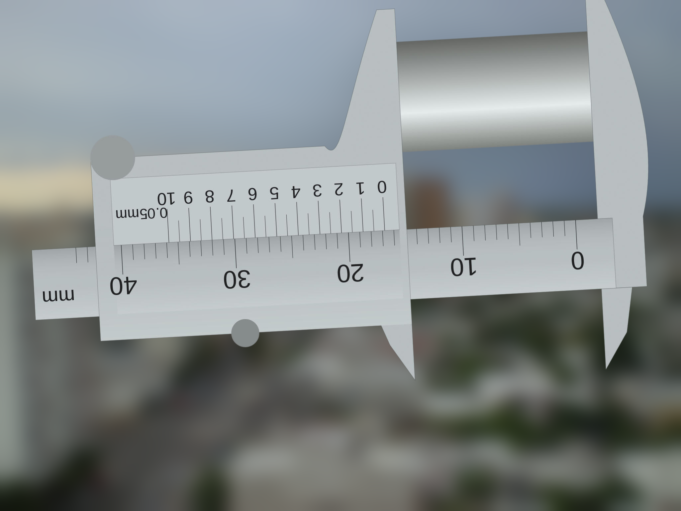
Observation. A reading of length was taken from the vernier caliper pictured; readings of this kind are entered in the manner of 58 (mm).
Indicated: 16.8 (mm)
